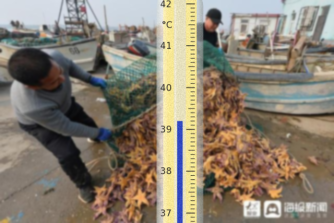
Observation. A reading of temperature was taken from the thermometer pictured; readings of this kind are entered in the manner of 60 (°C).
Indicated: 39.2 (°C)
